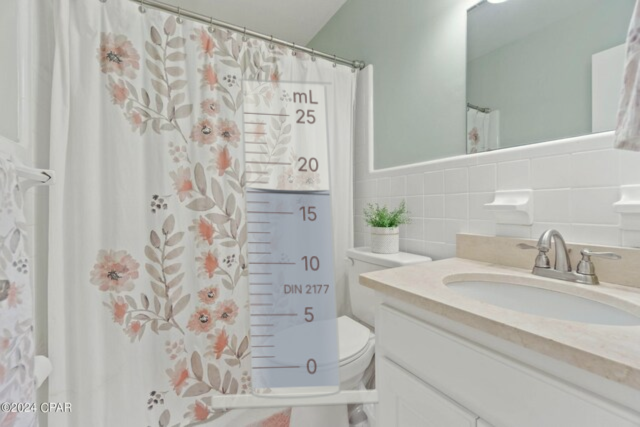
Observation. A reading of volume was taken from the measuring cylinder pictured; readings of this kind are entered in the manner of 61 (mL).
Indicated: 17 (mL)
